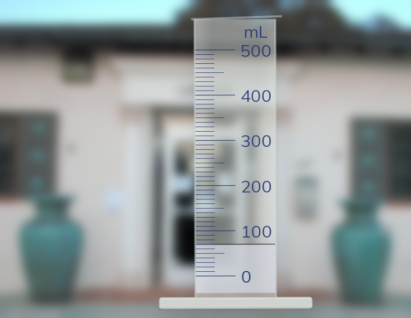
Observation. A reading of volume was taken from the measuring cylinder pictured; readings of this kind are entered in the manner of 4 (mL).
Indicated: 70 (mL)
